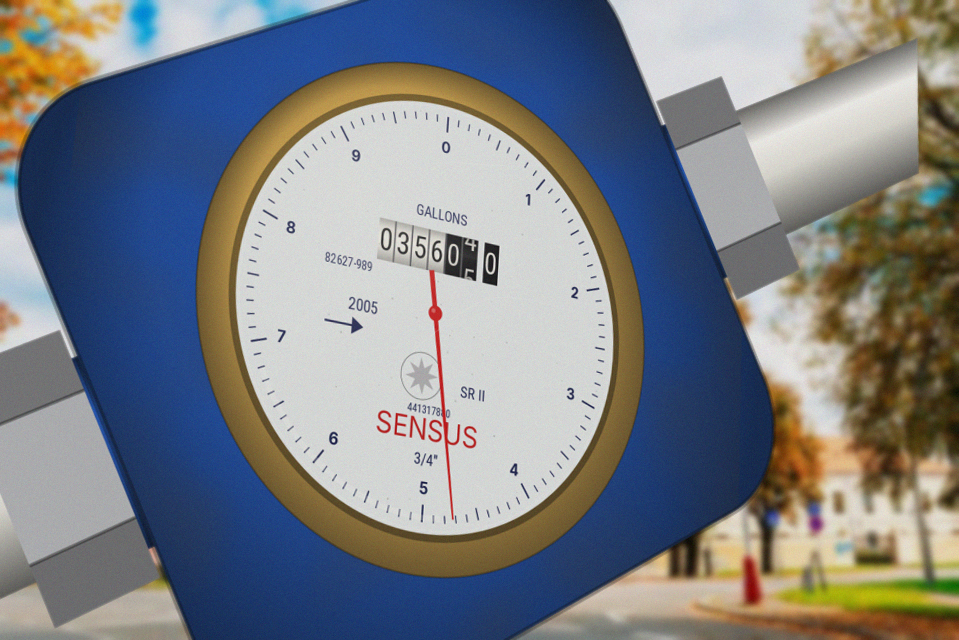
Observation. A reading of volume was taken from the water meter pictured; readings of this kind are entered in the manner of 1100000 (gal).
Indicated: 356044.7 (gal)
